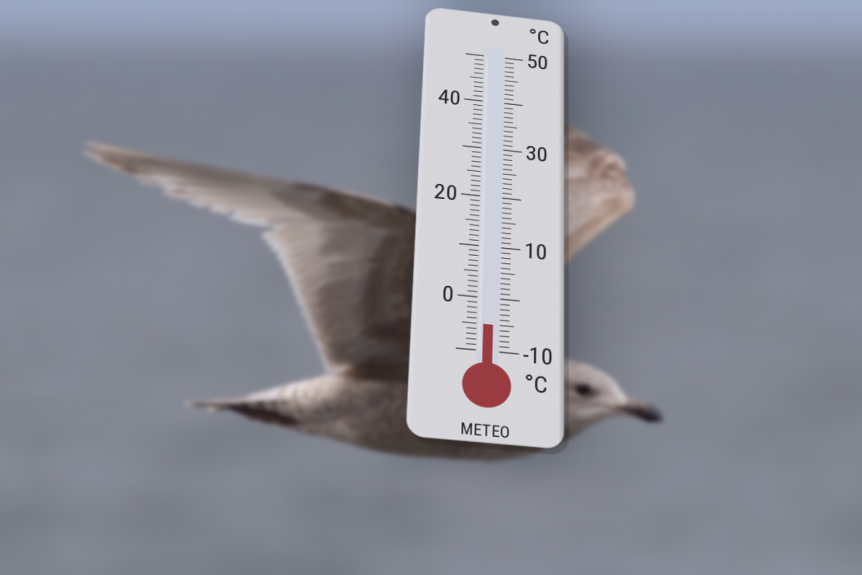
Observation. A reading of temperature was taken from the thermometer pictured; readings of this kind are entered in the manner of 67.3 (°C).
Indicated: -5 (°C)
